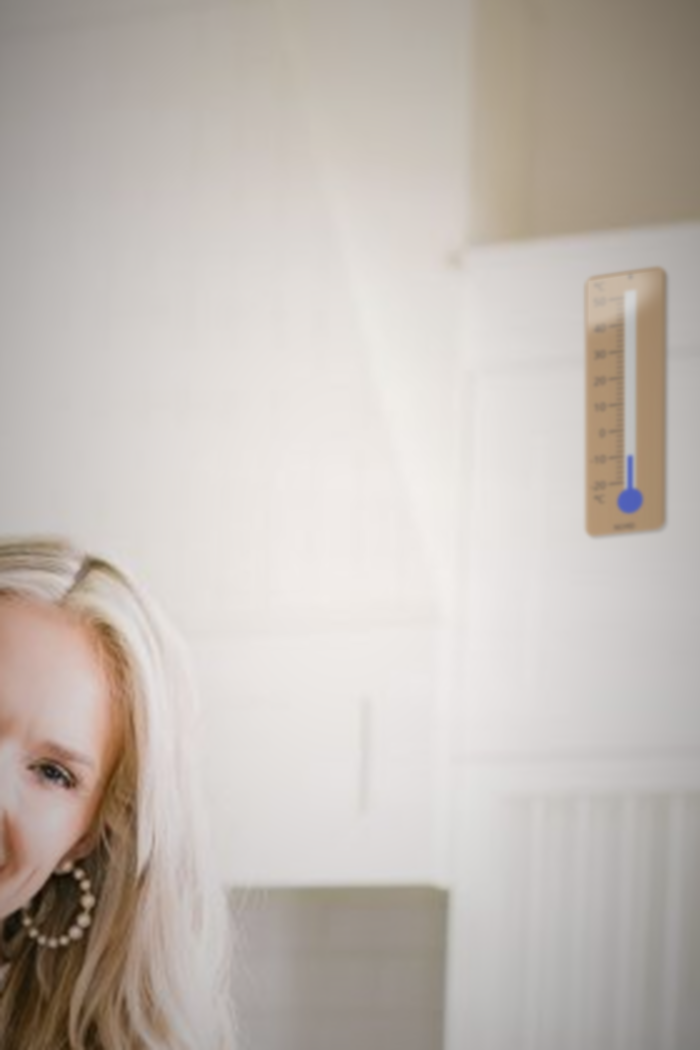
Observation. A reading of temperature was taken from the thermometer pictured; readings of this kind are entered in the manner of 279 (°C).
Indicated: -10 (°C)
